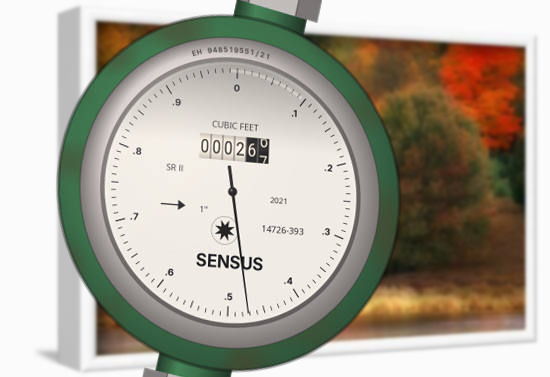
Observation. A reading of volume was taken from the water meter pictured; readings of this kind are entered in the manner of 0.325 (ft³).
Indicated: 266.47 (ft³)
